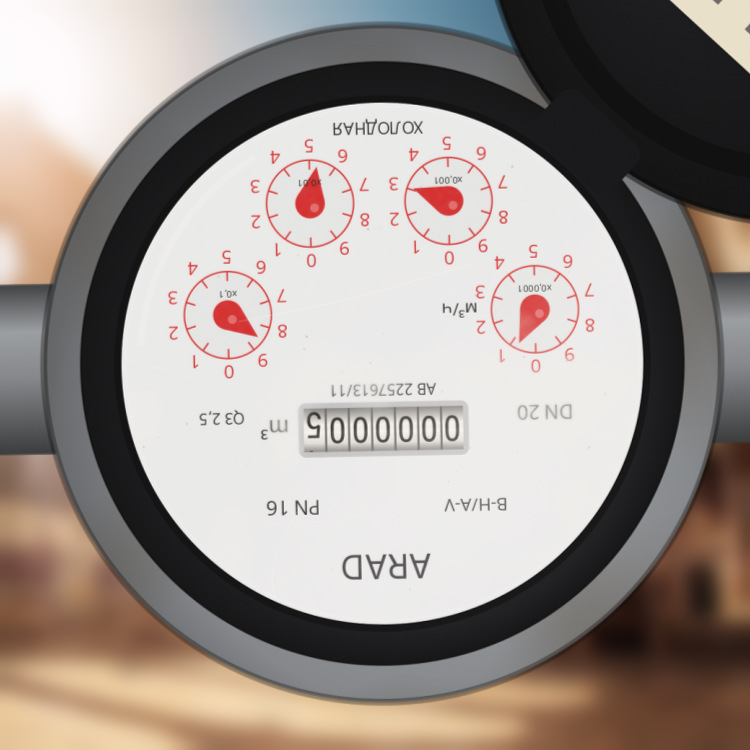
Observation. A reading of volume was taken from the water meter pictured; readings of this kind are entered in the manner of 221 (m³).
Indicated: 4.8530 (m³)
